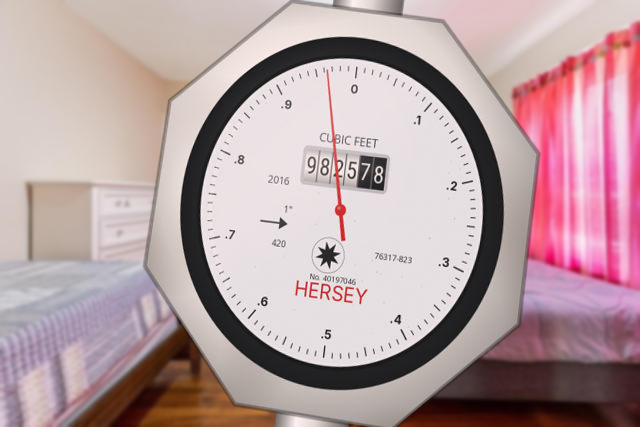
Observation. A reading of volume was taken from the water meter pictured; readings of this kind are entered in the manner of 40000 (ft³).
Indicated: 982577.96 (ft³)
